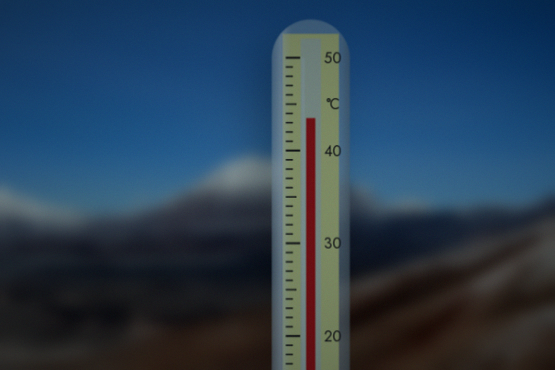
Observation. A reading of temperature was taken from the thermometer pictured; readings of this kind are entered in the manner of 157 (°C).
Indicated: 43.5 (°C)
